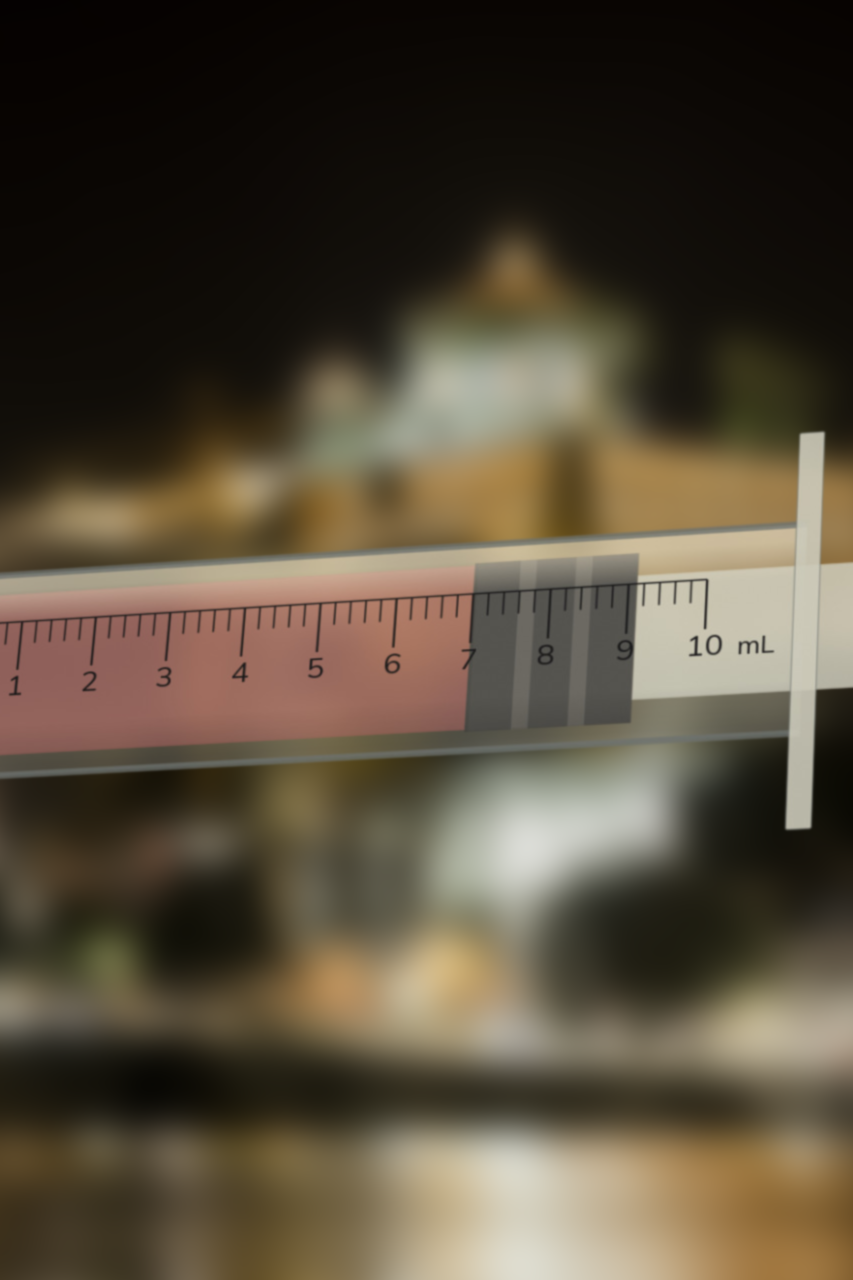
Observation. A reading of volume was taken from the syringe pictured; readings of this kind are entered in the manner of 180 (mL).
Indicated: 7 (mL)
